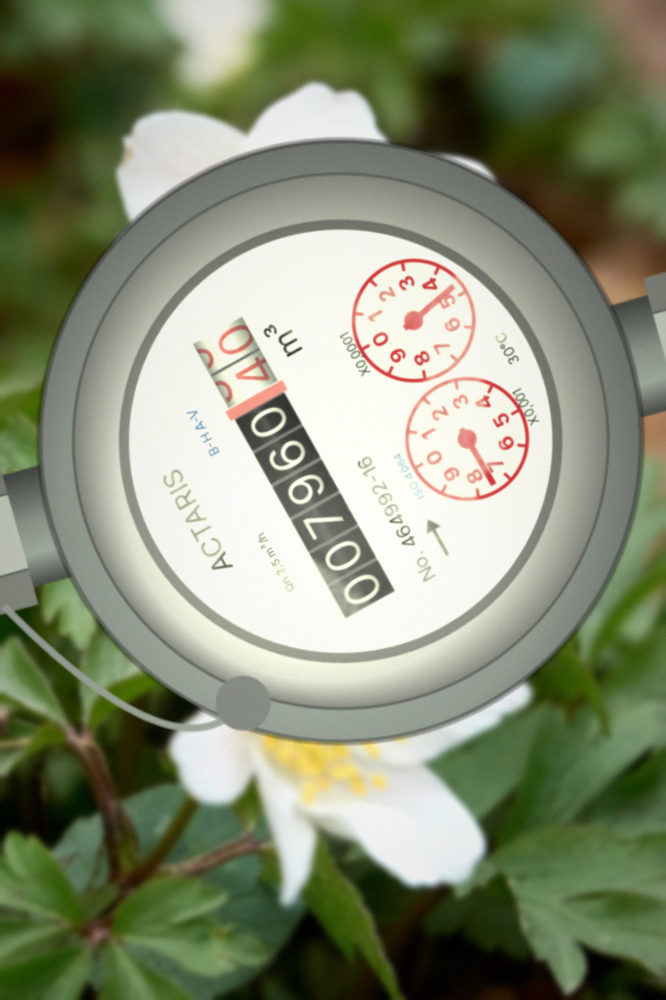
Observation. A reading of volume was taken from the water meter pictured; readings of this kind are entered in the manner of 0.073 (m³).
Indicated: 7960.3974 (m³)
